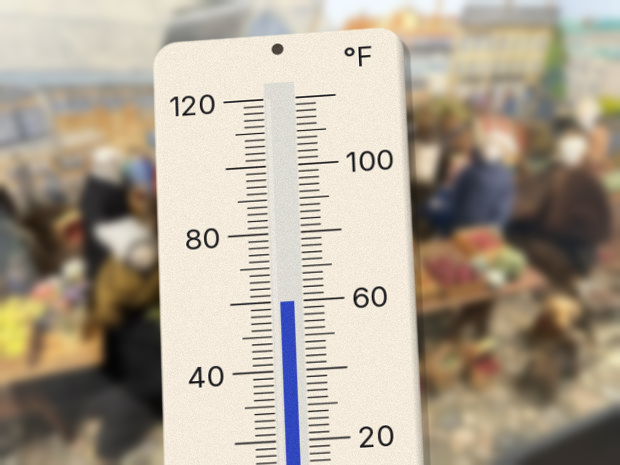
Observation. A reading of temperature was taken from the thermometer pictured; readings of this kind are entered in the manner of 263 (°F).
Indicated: 60 (°F)
